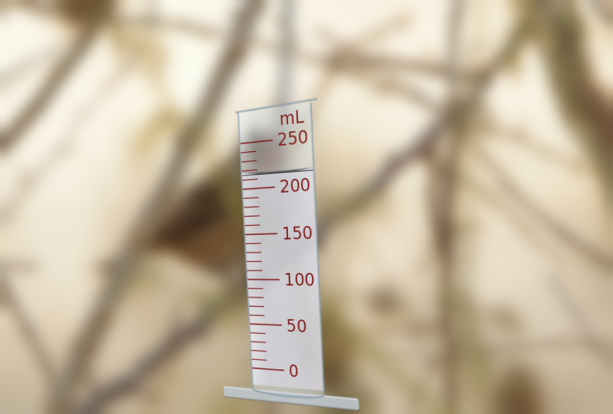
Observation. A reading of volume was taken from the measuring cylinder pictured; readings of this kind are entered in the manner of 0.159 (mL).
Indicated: 215 (mL)
